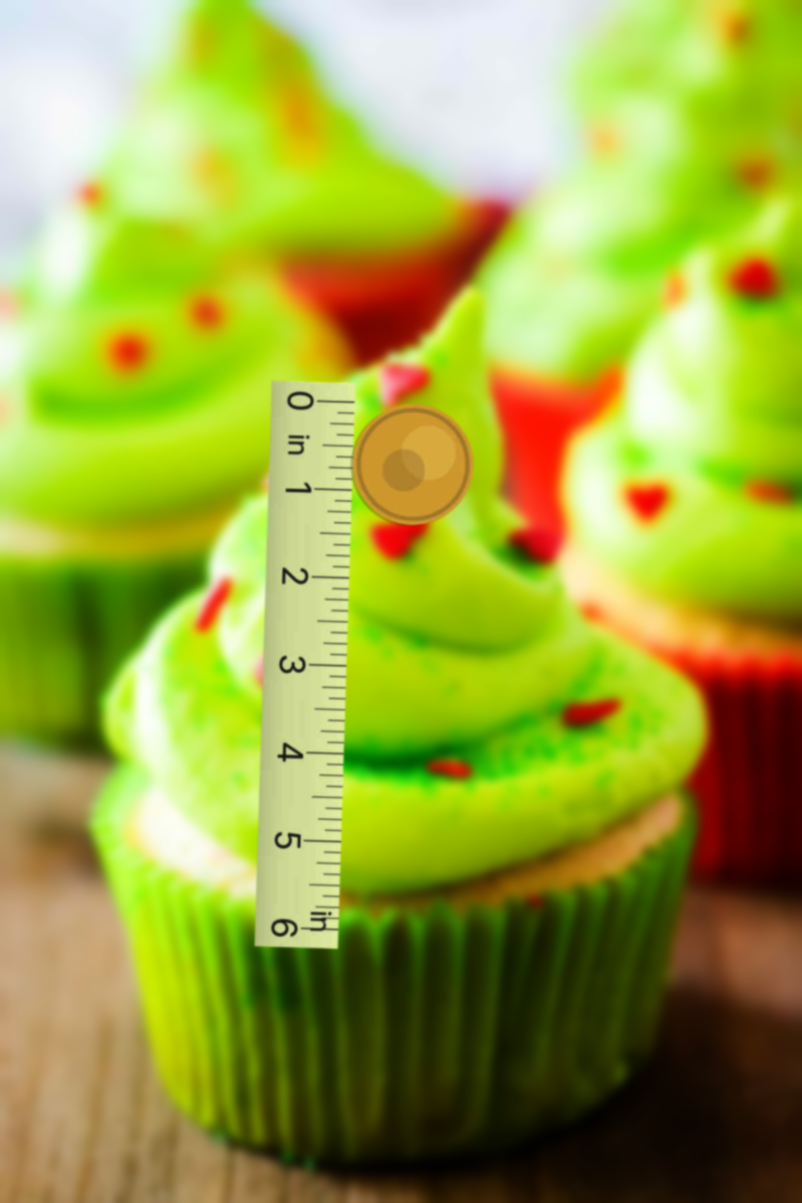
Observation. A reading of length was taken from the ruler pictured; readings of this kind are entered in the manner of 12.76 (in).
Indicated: 1.375 (in)
